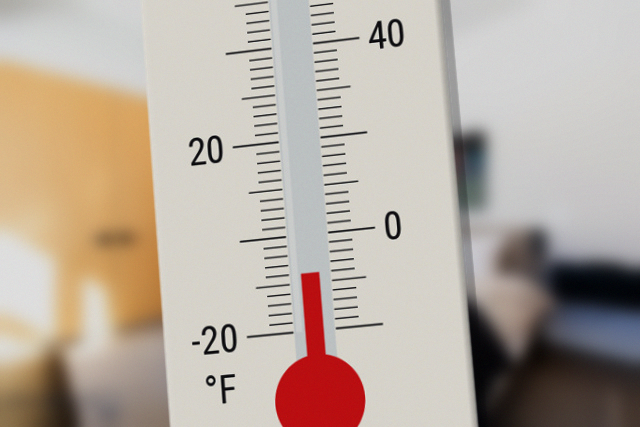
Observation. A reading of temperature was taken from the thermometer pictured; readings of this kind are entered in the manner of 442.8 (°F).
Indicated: -8 (°F)
